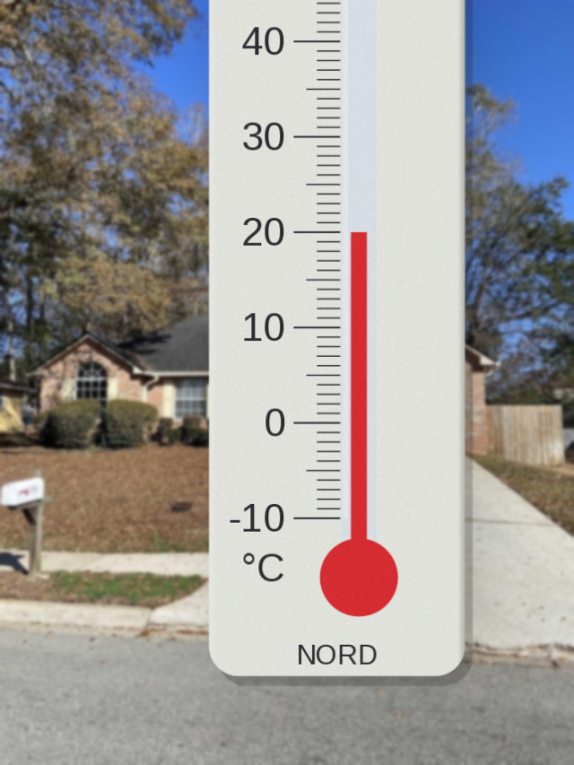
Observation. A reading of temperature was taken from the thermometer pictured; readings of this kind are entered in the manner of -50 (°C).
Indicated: 20 (°C)
